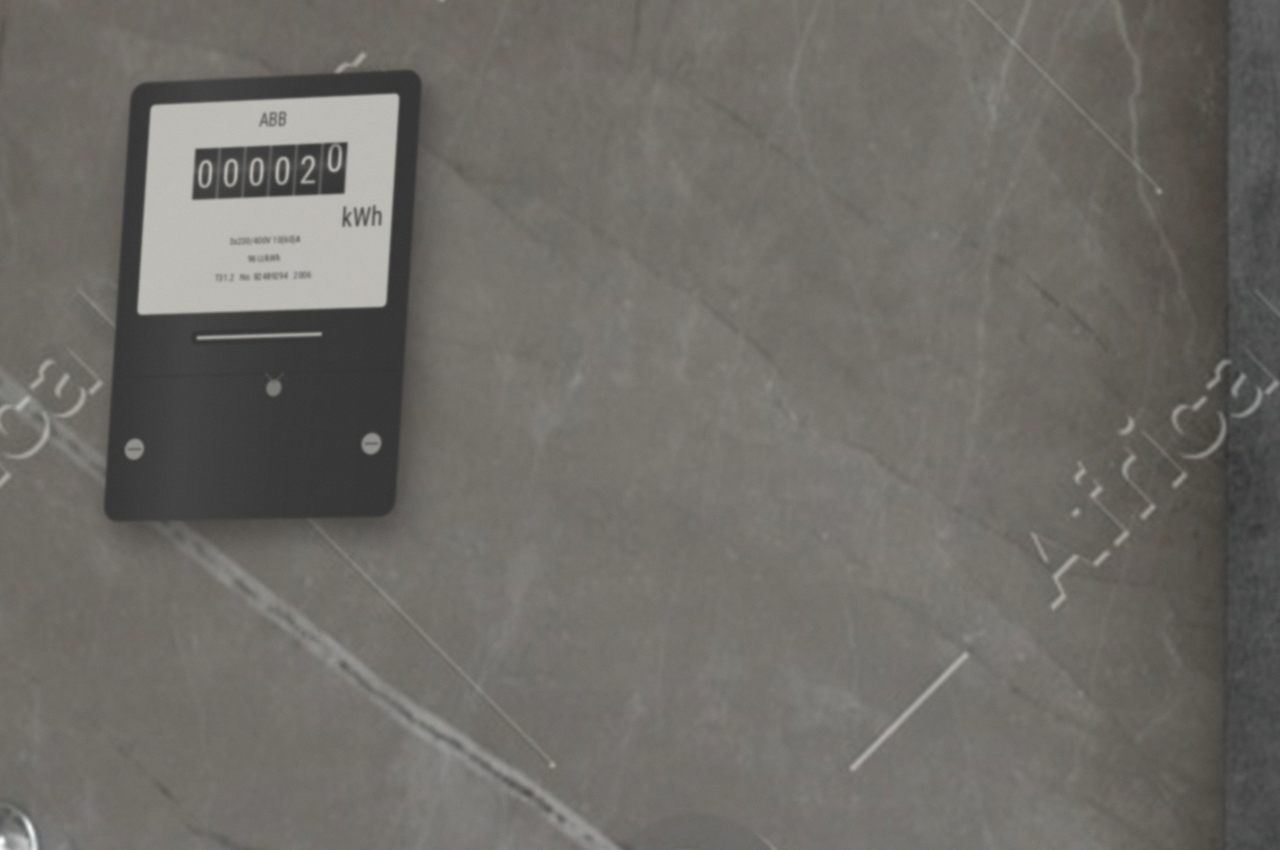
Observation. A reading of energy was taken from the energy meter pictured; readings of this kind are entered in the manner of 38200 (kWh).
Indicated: 20 (kWh)
